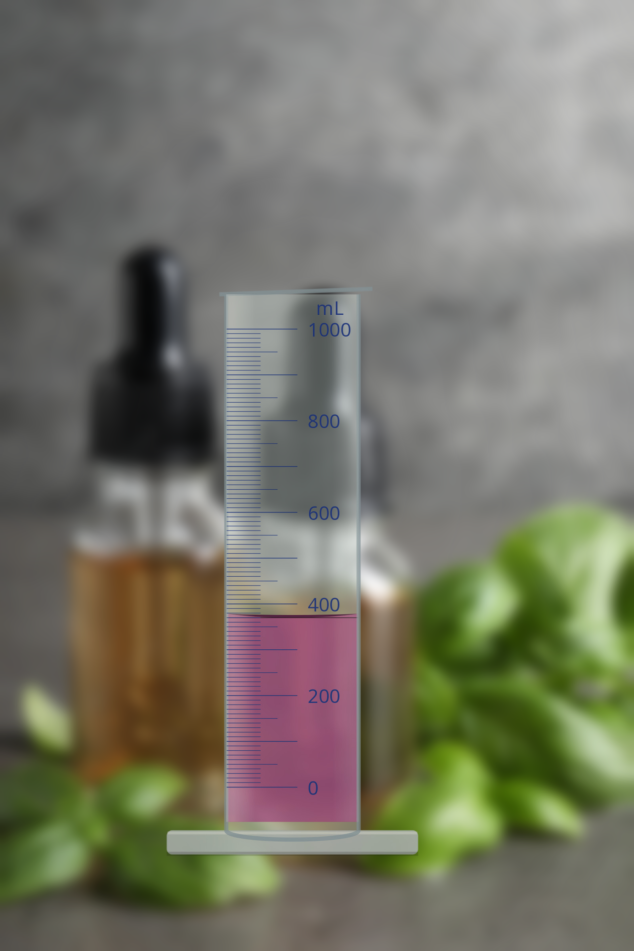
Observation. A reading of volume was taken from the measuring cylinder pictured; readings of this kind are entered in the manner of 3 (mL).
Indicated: 370 (mL)
